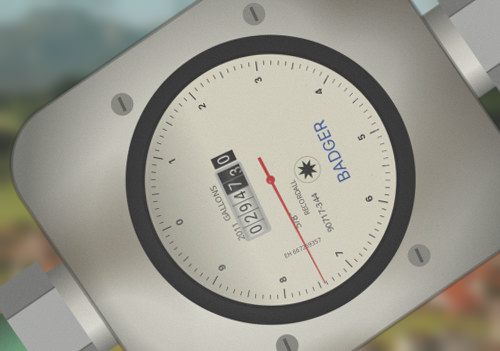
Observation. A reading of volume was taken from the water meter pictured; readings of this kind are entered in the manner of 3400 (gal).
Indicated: 294727.4 (gal)
